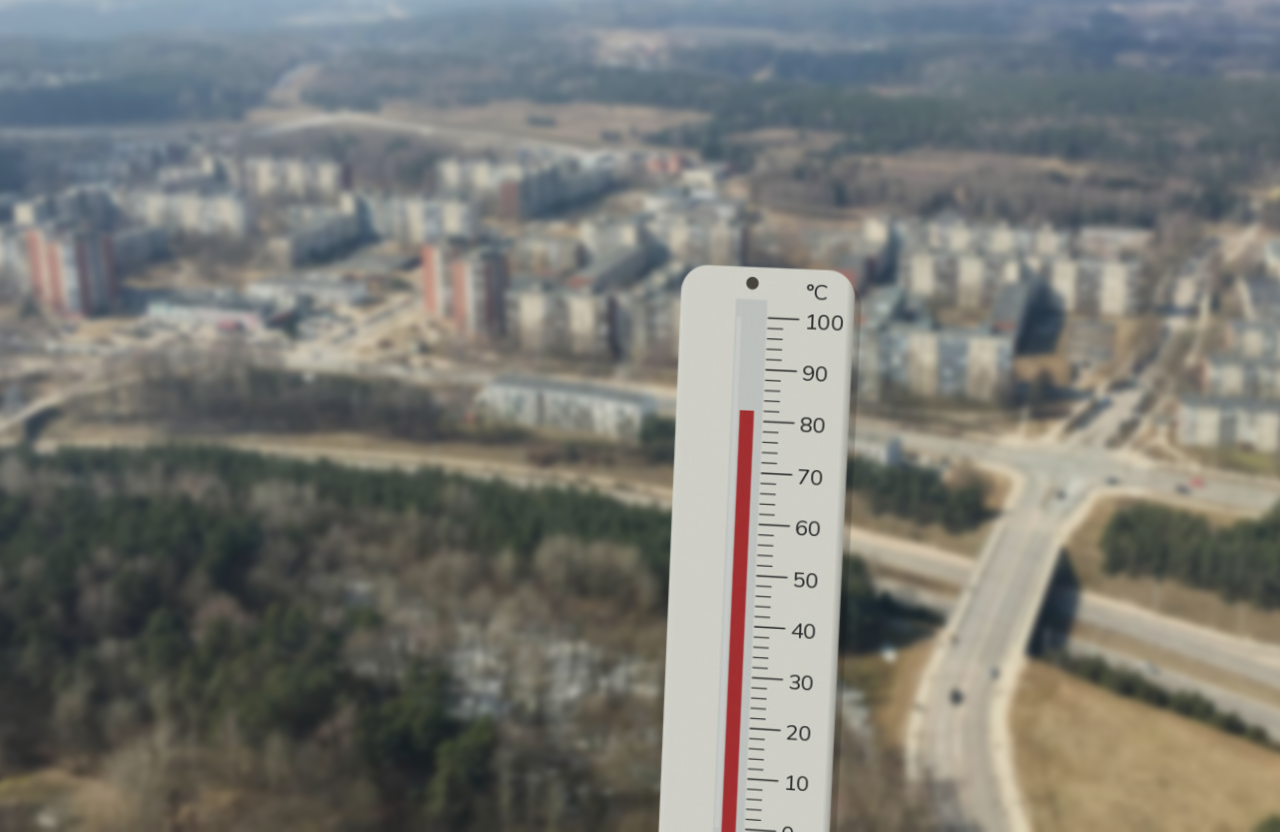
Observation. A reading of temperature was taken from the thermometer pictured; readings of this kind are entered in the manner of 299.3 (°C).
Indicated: 82 (°C)
